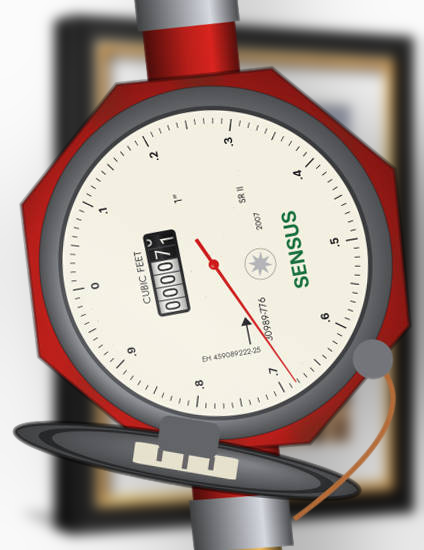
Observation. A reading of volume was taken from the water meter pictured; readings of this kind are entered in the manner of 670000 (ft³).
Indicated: 70.68 (ft³)
